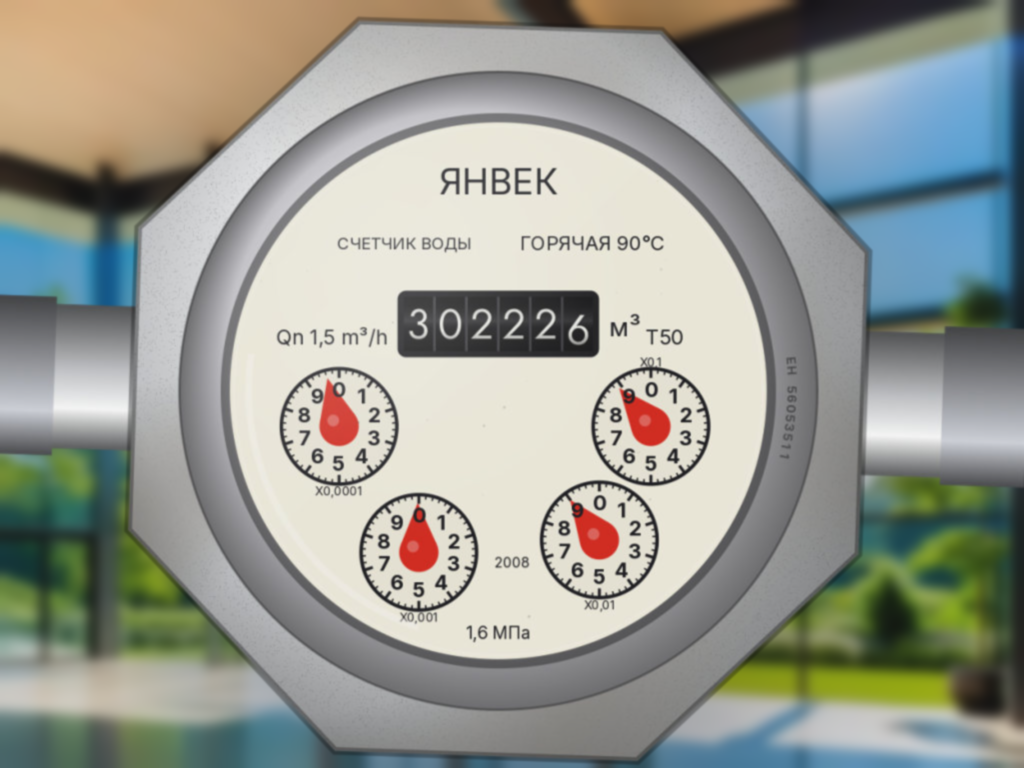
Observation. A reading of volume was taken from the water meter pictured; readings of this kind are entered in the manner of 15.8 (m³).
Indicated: 302225.8899 (m³)
